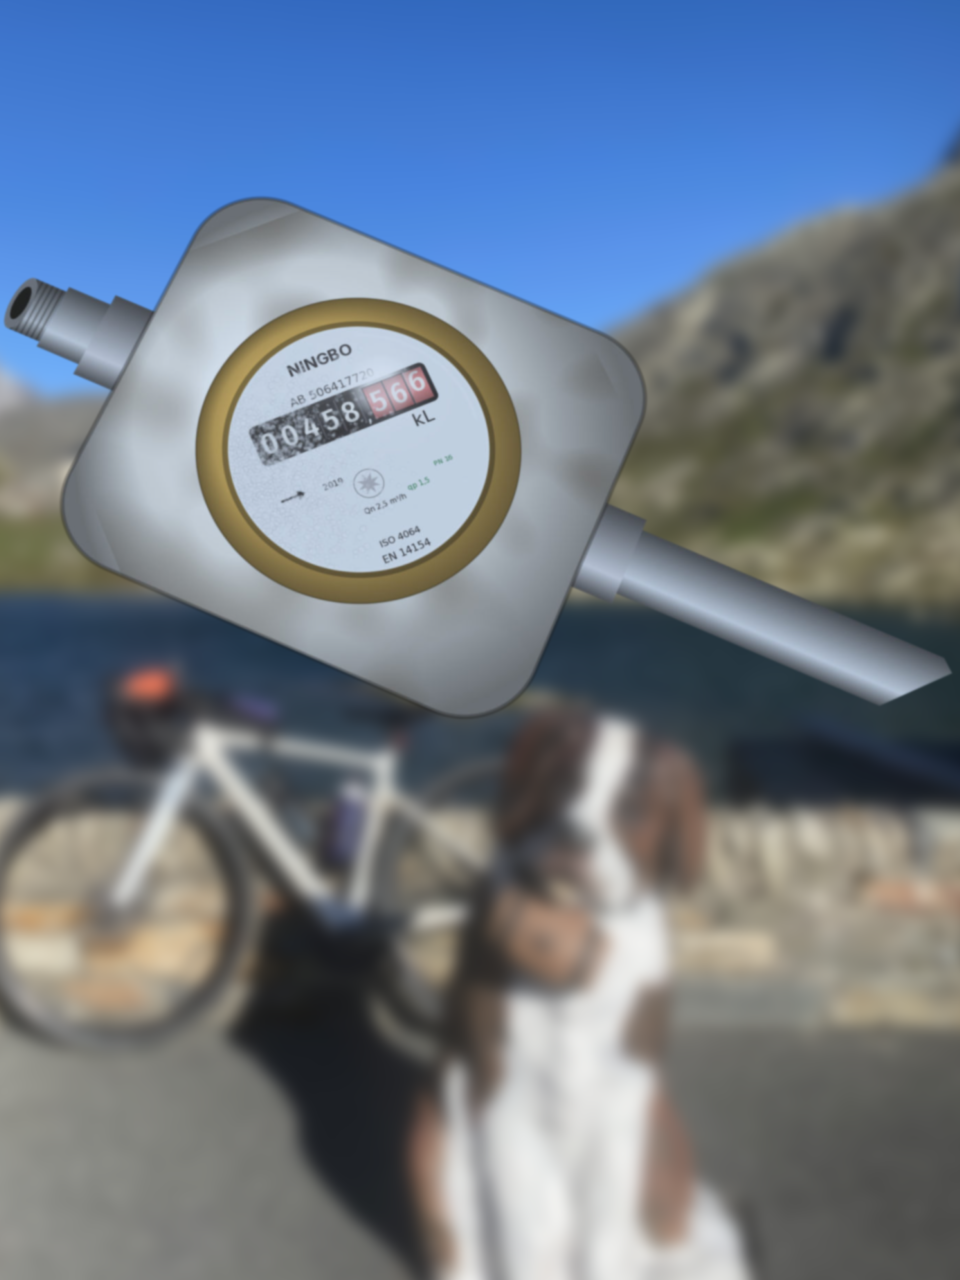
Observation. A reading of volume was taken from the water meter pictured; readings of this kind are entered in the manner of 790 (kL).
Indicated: 458.566 (kL)
